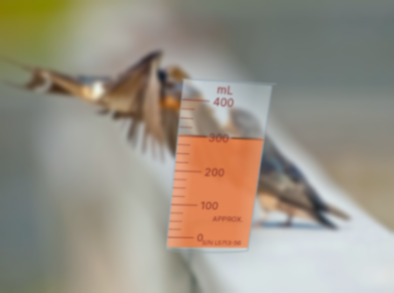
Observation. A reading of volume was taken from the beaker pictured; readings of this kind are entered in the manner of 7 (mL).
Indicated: 300 (mL)
